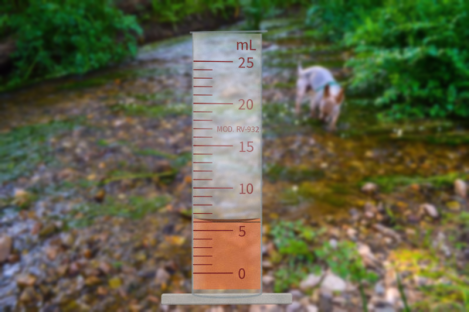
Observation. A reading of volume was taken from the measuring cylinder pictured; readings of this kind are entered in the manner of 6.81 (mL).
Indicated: 6 (mL)
